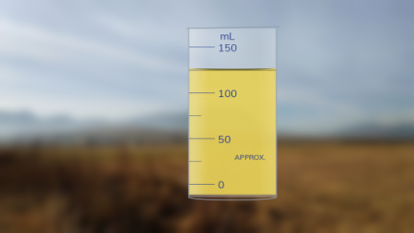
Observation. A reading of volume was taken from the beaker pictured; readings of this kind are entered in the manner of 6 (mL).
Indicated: 125 (mL)
